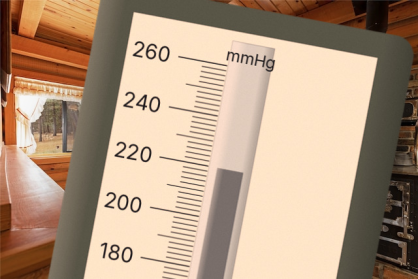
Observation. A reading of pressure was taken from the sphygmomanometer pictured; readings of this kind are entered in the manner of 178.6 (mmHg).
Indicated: 220 (mmHg)
